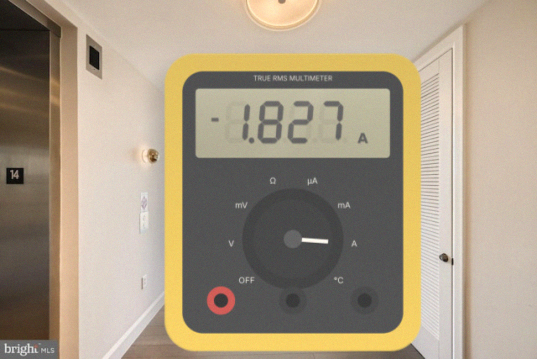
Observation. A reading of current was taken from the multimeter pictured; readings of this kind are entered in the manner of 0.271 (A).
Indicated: -1.827 (A)
